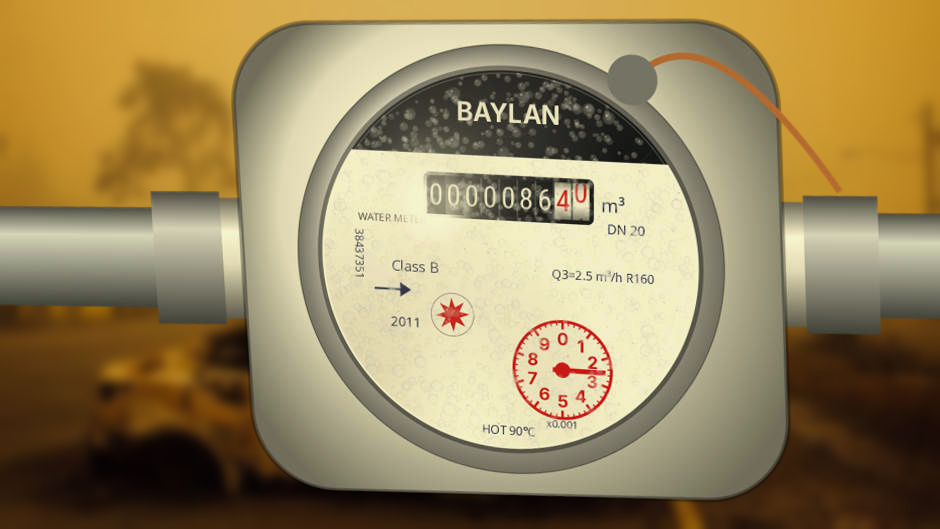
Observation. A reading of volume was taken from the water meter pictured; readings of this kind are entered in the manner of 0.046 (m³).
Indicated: 86.402 (m³)
